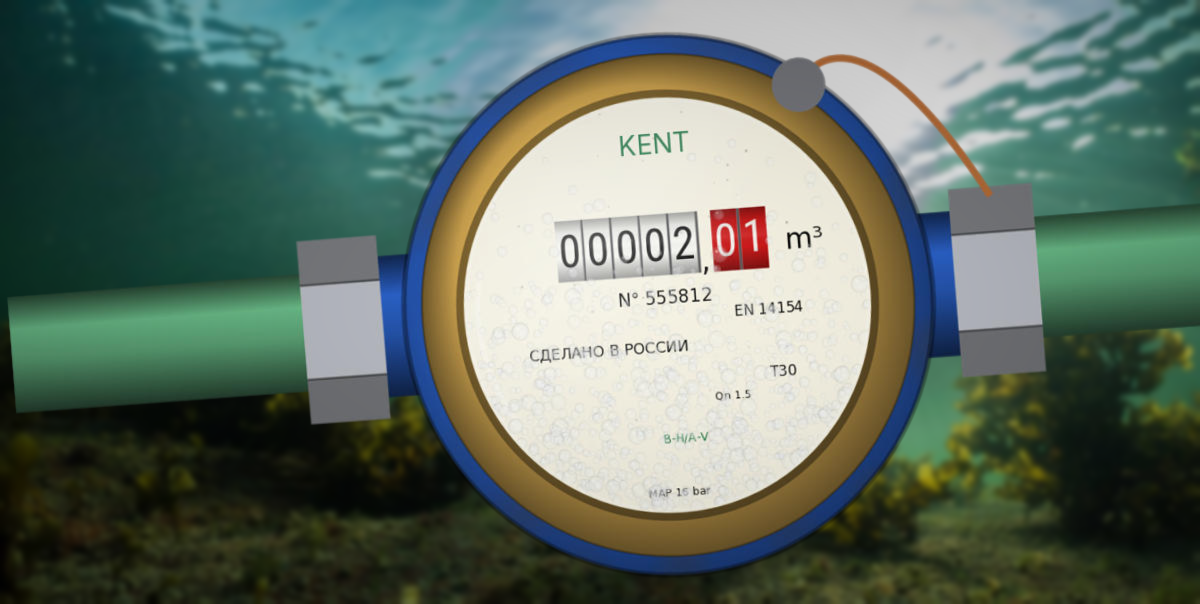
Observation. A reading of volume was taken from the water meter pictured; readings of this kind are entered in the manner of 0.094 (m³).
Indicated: 2.01 (m³)
